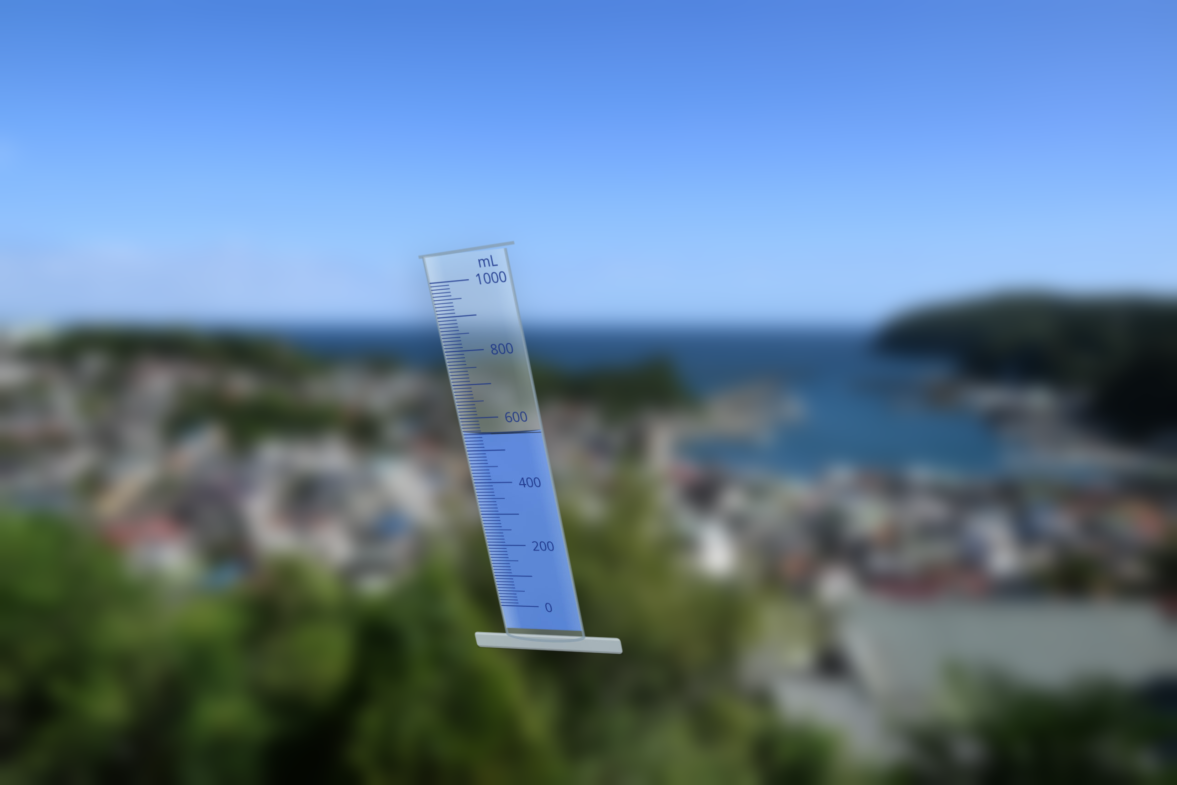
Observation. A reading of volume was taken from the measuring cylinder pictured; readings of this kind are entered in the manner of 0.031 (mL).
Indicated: 550 (mL)
